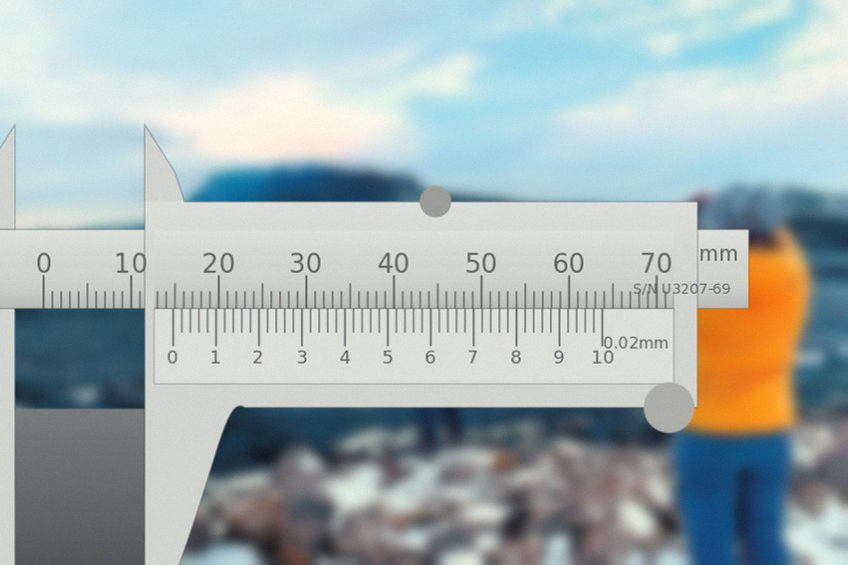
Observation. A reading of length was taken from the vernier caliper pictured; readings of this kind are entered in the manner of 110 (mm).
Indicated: 14.8 (mm)
